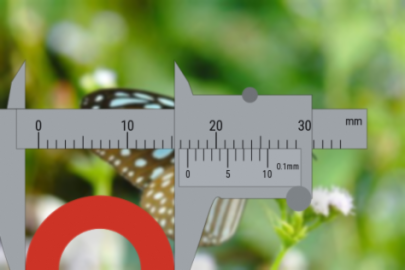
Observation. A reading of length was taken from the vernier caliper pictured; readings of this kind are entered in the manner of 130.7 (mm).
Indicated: 16.8 (mm)
